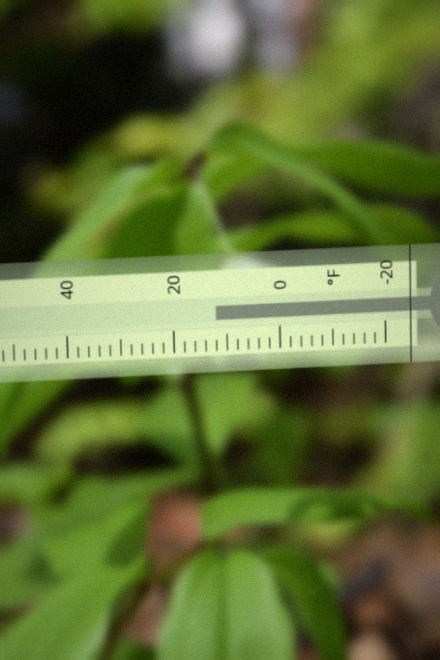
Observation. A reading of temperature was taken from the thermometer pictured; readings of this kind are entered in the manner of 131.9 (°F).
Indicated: 12 (°F)
